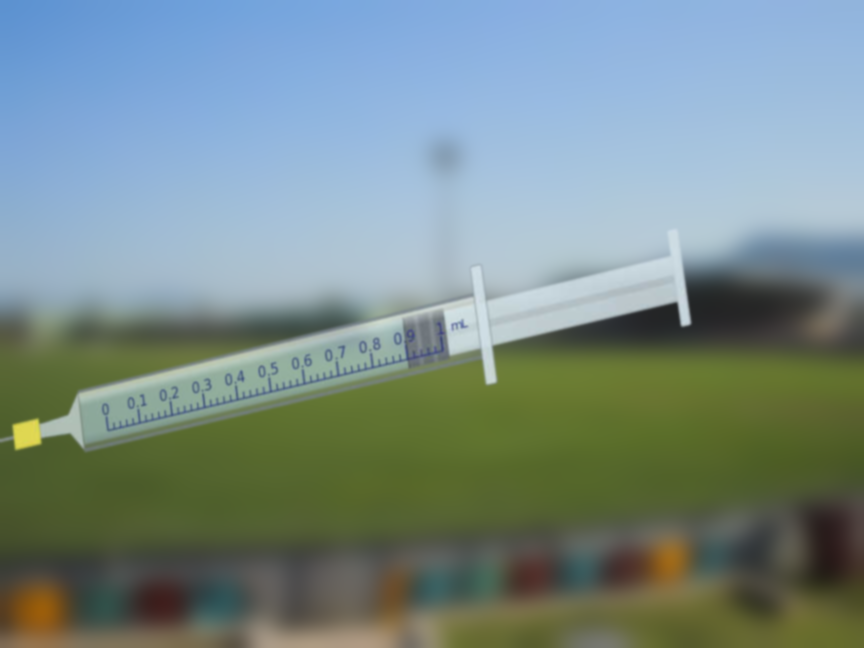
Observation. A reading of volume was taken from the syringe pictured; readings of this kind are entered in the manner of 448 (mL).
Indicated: 0.9 (mL)
